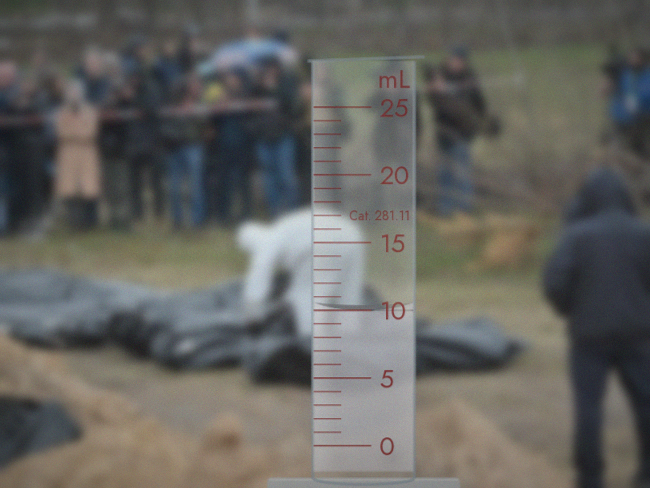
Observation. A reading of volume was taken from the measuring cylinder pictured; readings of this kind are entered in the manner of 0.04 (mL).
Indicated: 10 (mL)
